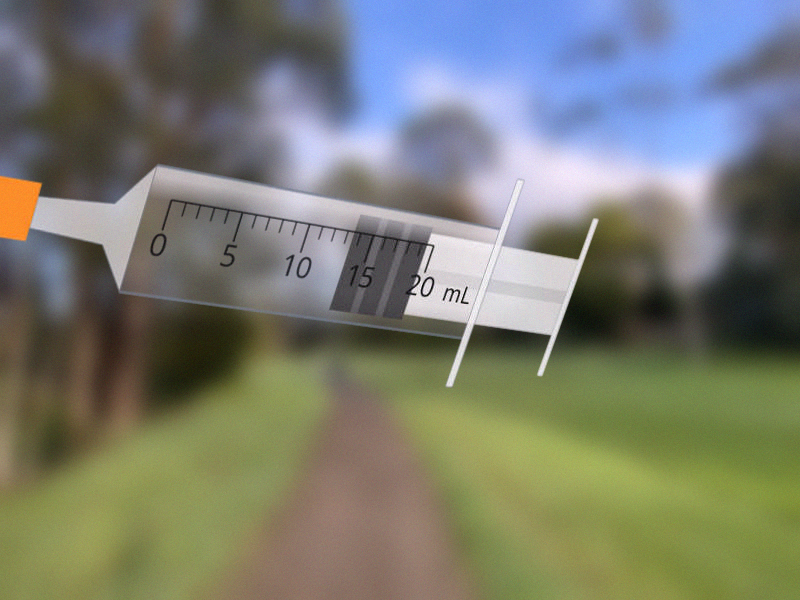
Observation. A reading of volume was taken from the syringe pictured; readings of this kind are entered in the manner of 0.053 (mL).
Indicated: 13.5 (mL)
